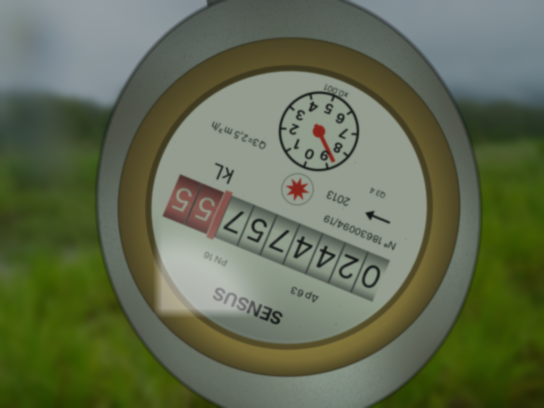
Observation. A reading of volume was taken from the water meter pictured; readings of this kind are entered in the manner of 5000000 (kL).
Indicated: 244757.558 (kL)
